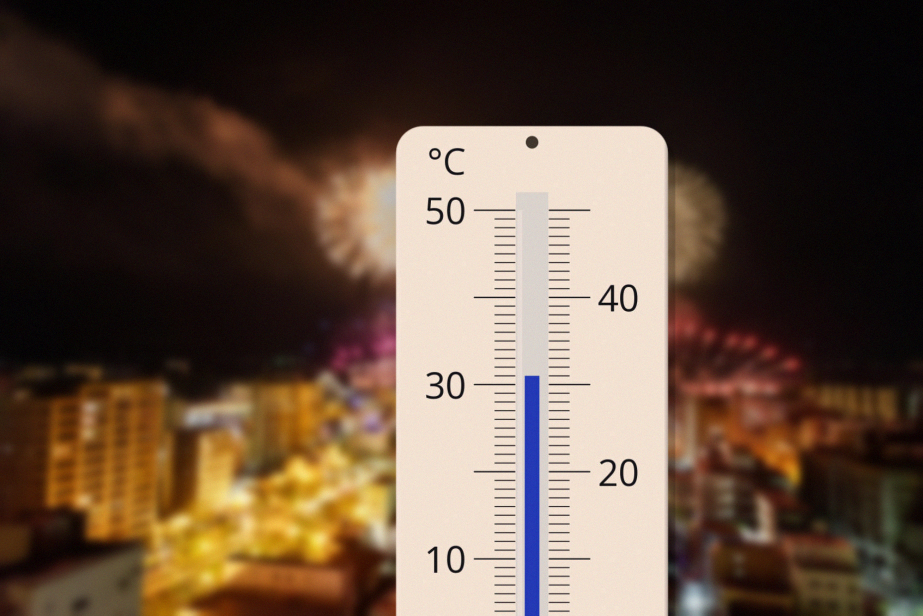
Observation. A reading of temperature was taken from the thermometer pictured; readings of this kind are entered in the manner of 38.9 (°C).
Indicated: 31 (°C)
